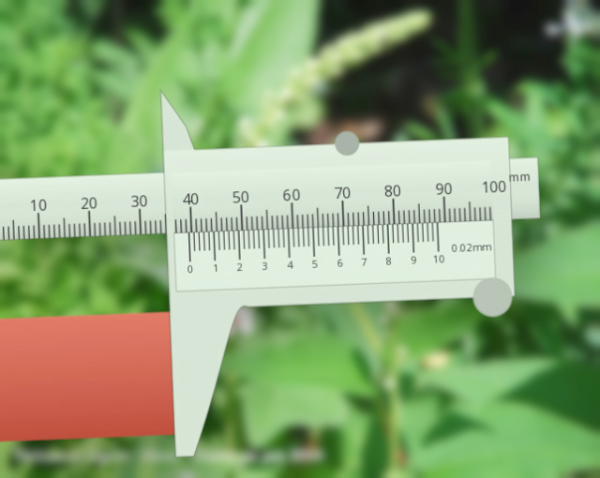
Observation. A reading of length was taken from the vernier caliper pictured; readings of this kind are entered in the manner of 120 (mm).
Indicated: 39.5 (mm)
